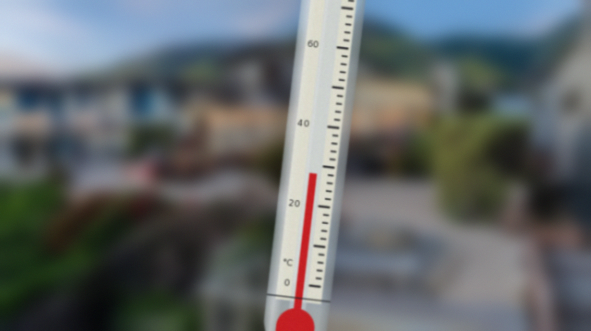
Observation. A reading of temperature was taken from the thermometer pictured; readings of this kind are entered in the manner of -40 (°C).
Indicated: 28 (°C)
